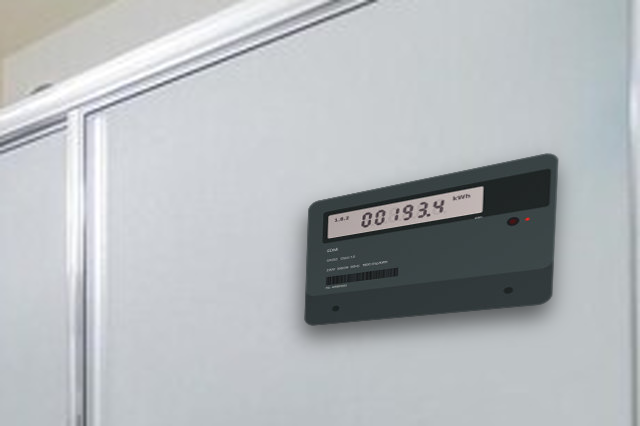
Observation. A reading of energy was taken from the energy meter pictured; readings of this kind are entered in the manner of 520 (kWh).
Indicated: 193.4 (kWh)
